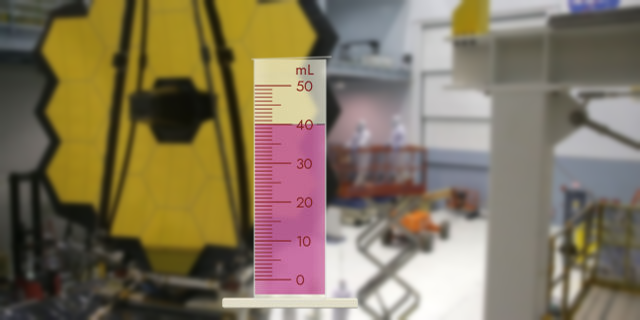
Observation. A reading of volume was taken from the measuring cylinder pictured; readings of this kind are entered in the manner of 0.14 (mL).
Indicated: 40 (mL)
